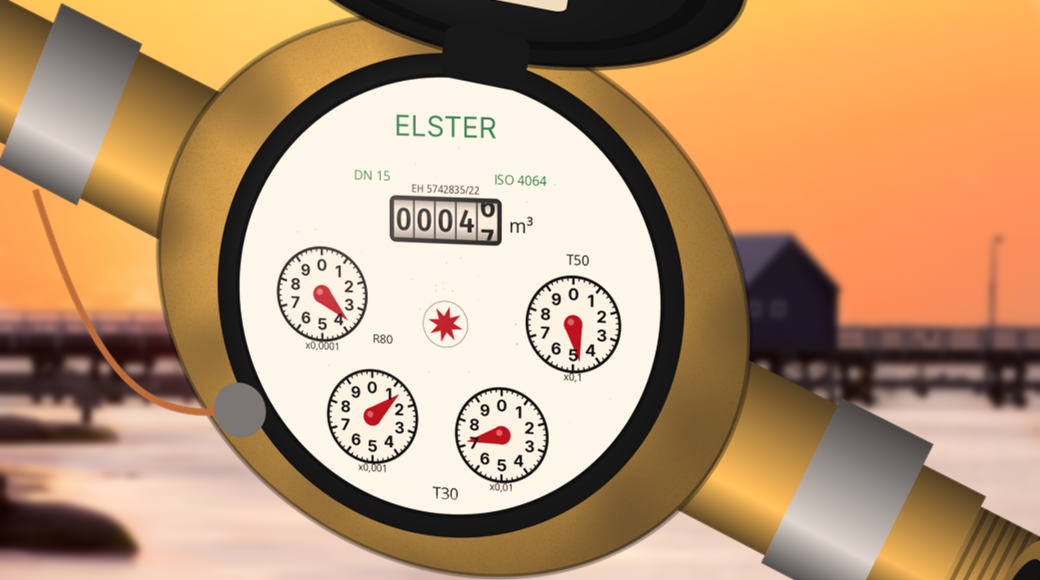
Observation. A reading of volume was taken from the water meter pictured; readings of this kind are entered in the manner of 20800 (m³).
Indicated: 46.4713 (m³)
